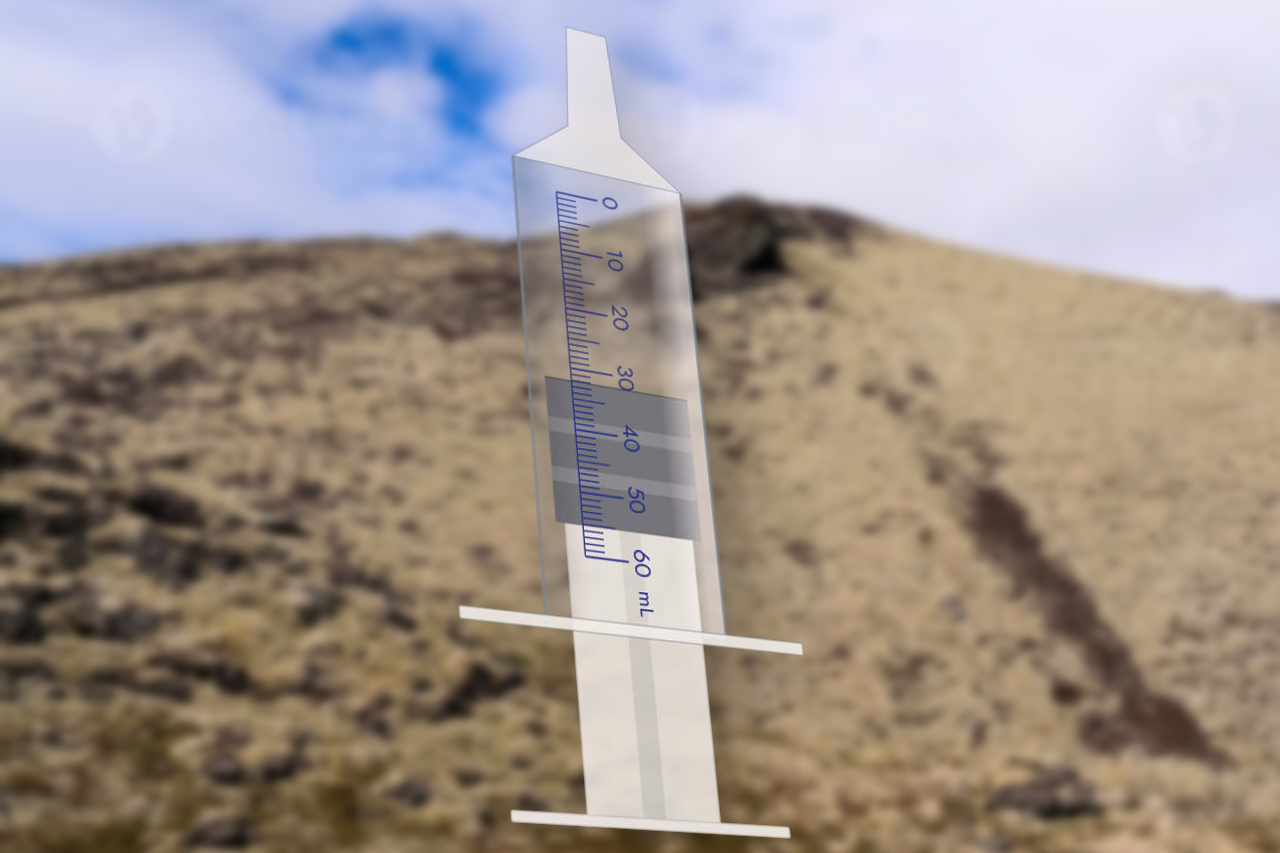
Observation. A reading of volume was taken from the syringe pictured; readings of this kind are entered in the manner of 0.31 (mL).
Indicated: 32 (mL)
